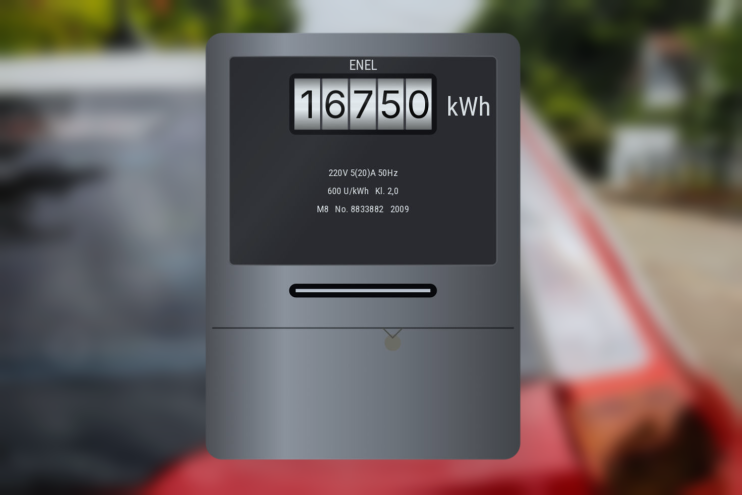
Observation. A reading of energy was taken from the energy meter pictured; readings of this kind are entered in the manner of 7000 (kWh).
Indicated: 16750 (kWh)
